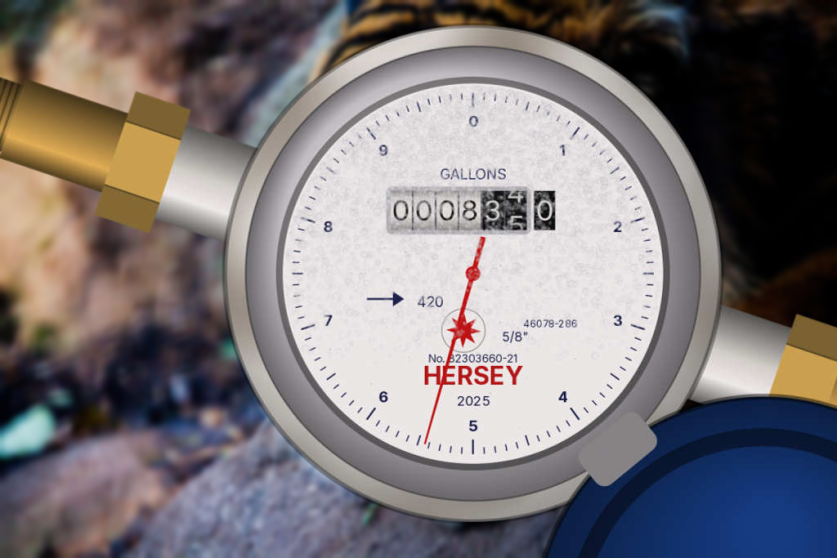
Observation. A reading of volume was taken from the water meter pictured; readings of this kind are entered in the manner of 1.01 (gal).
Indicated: 8345.4 (gal)
